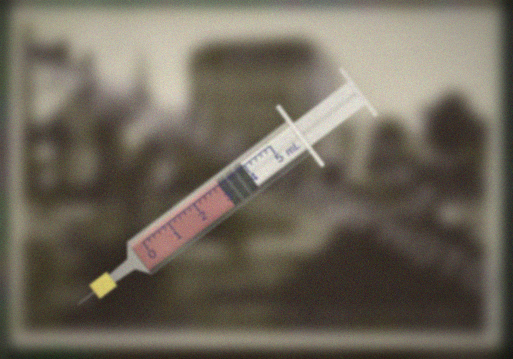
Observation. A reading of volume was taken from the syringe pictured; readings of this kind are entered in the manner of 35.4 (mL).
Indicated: 3 (mL)
